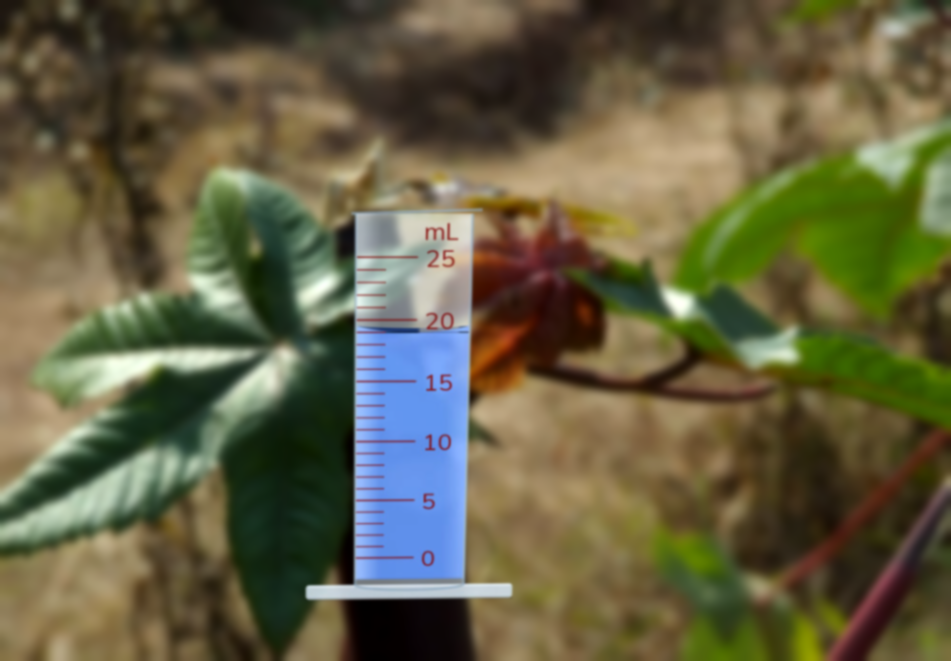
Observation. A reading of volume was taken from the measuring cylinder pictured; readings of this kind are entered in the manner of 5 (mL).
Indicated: 19 (mL)
